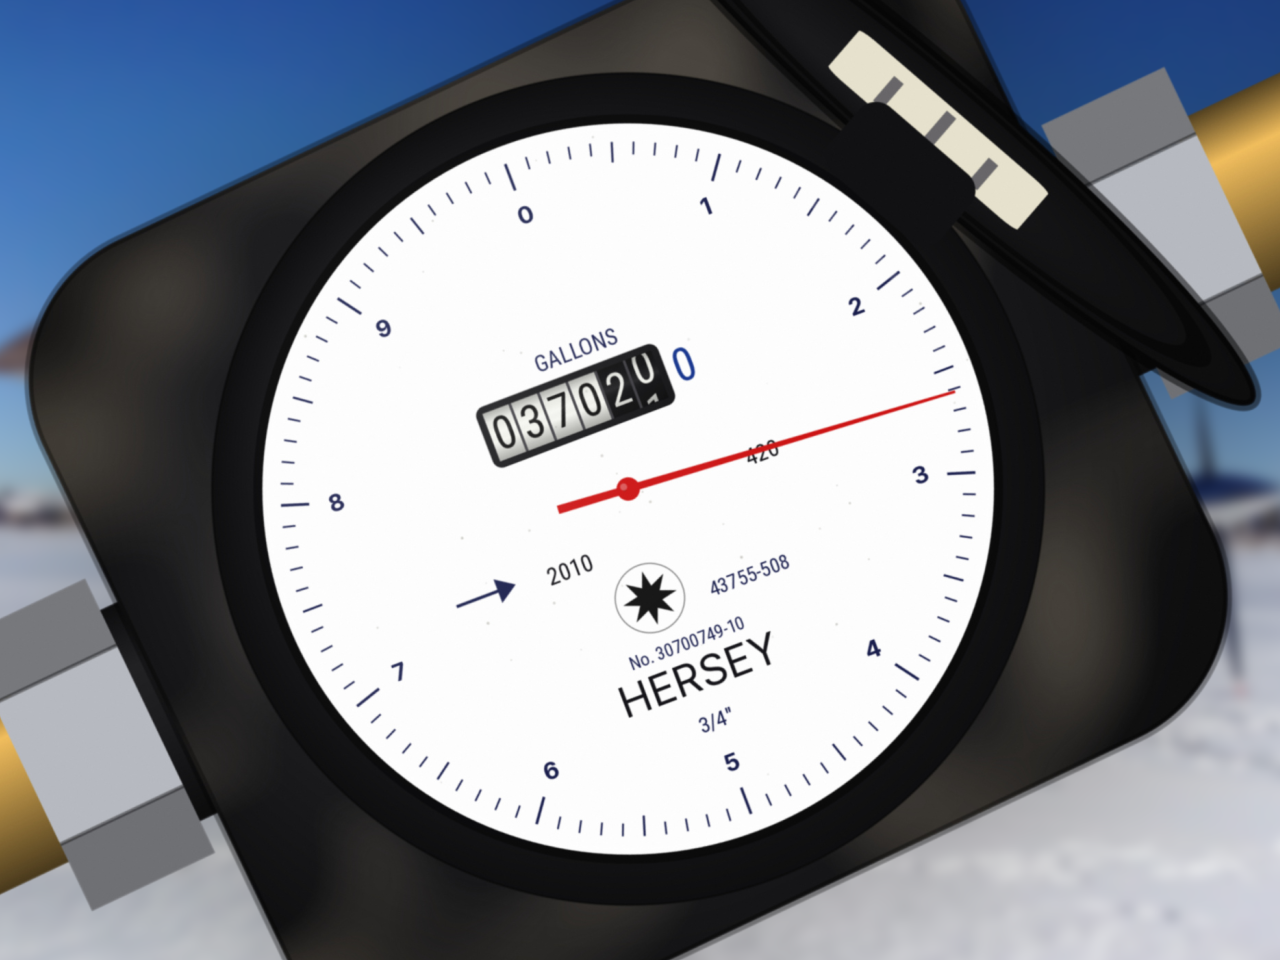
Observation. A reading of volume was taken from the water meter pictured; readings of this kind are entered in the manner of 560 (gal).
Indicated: 370202.6 (gal)
